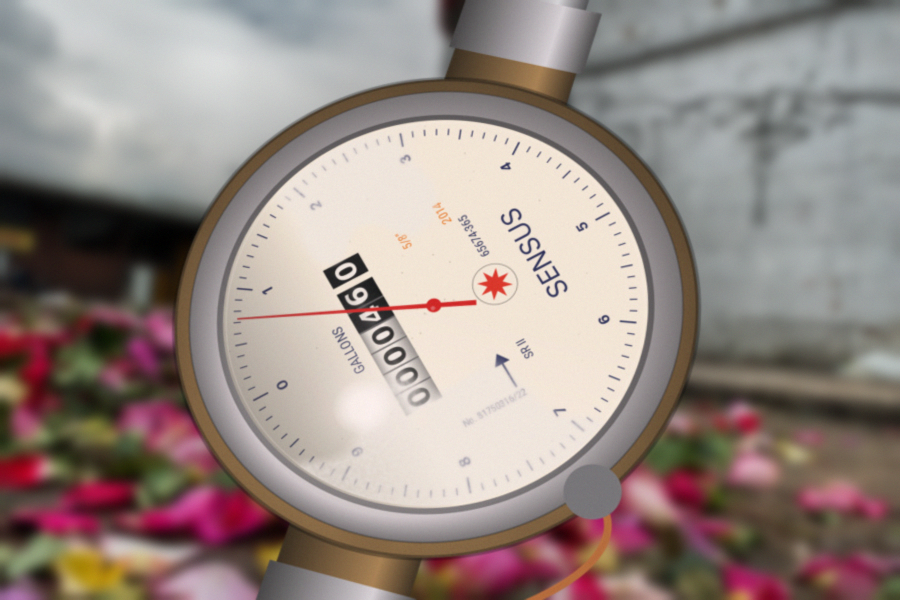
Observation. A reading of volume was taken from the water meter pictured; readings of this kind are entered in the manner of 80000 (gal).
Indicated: 460.7 (gal)
